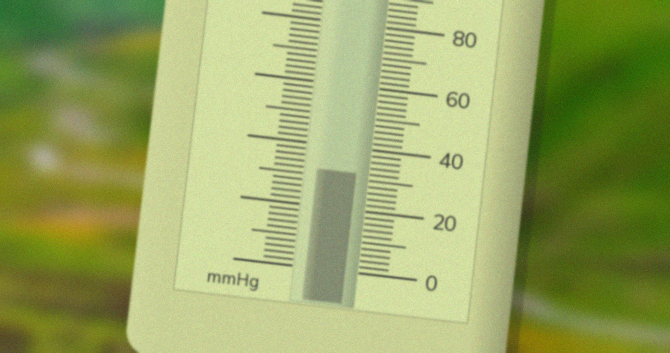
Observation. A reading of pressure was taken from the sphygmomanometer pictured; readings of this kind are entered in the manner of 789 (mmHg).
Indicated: 32 (mmHg)
